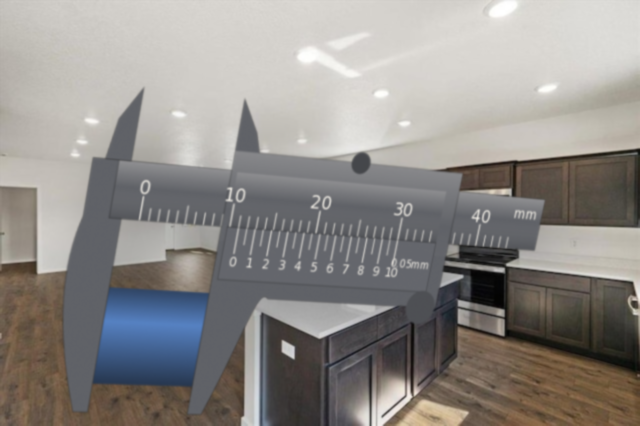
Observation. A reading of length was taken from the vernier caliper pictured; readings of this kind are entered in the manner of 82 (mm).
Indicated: 11.0 (mm)
